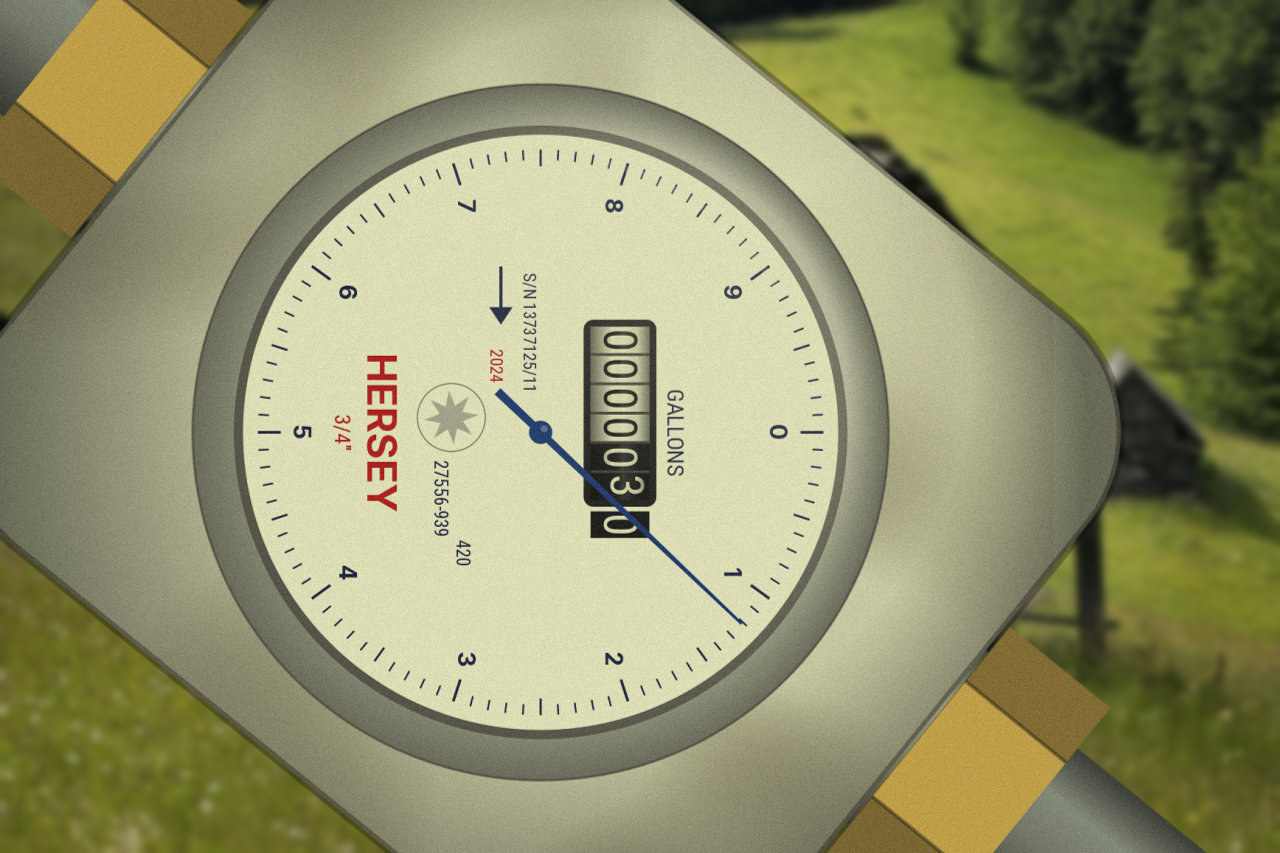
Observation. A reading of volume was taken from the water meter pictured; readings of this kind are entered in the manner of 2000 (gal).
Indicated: 31.2 (gal)
